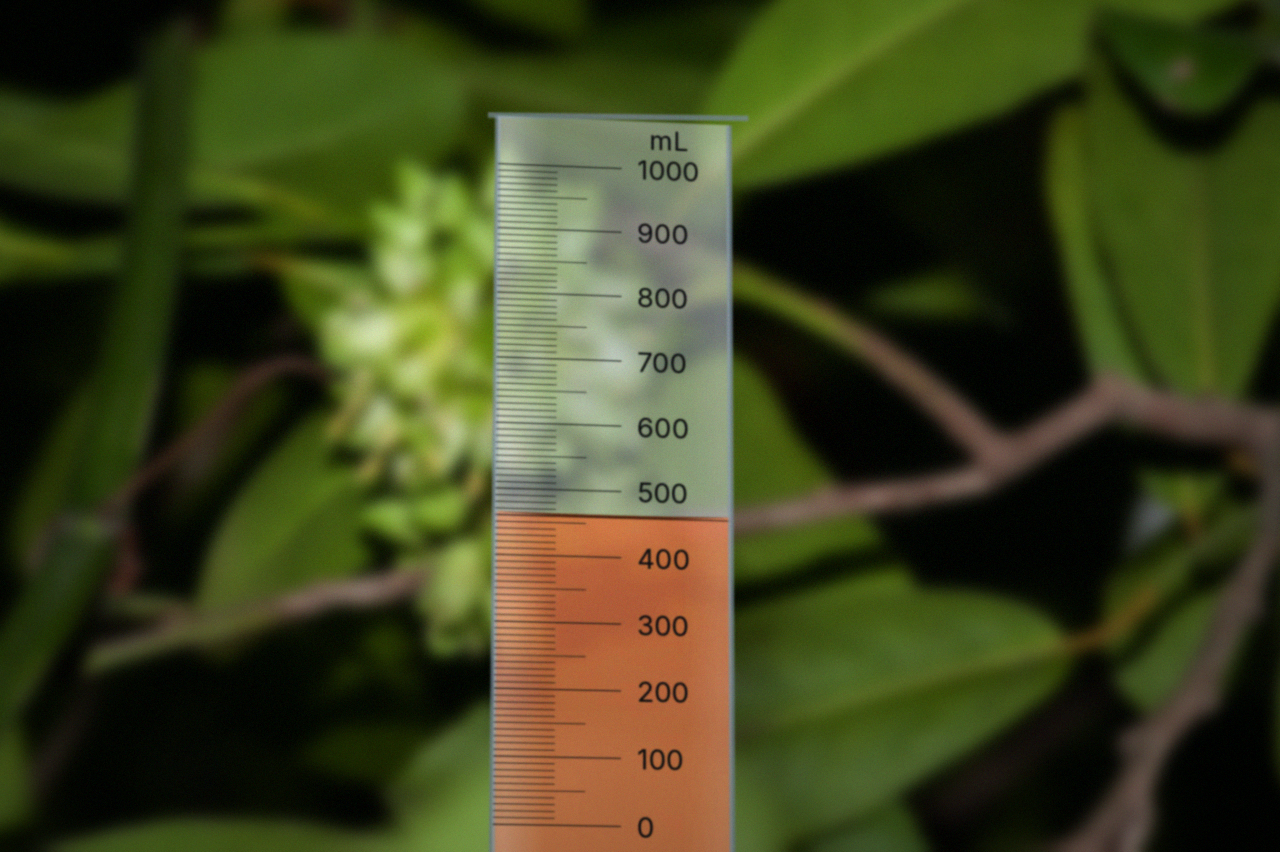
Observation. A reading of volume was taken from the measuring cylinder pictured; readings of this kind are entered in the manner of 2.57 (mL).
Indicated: 460 (mL)
